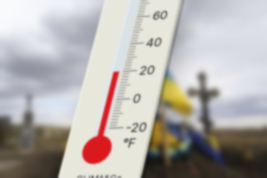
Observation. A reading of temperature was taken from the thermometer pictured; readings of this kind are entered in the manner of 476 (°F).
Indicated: 20 (°F)
